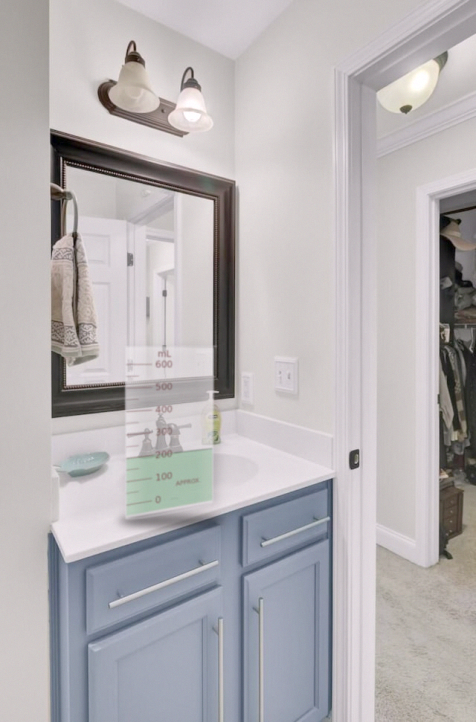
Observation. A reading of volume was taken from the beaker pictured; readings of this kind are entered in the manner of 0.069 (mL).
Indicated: 200 (mL)
